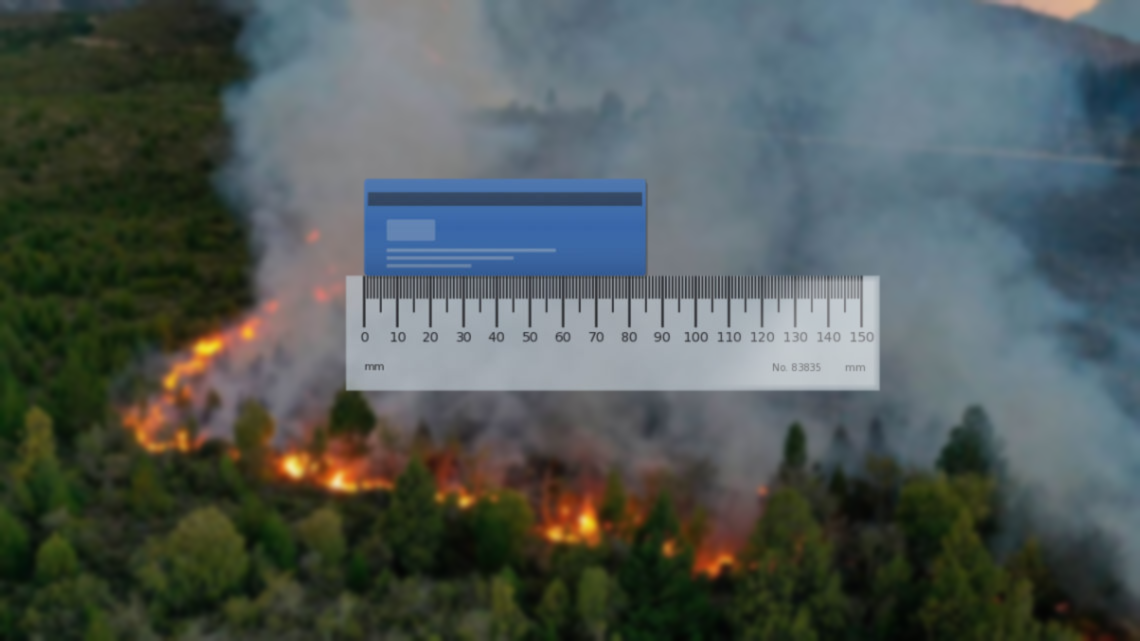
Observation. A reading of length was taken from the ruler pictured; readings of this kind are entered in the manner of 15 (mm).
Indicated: 85 (mm)
